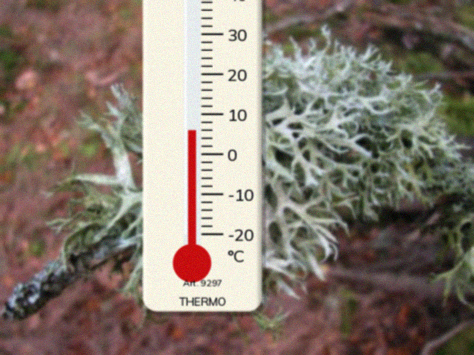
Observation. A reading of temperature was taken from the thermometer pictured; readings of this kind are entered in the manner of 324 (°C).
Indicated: 6 (°C)
